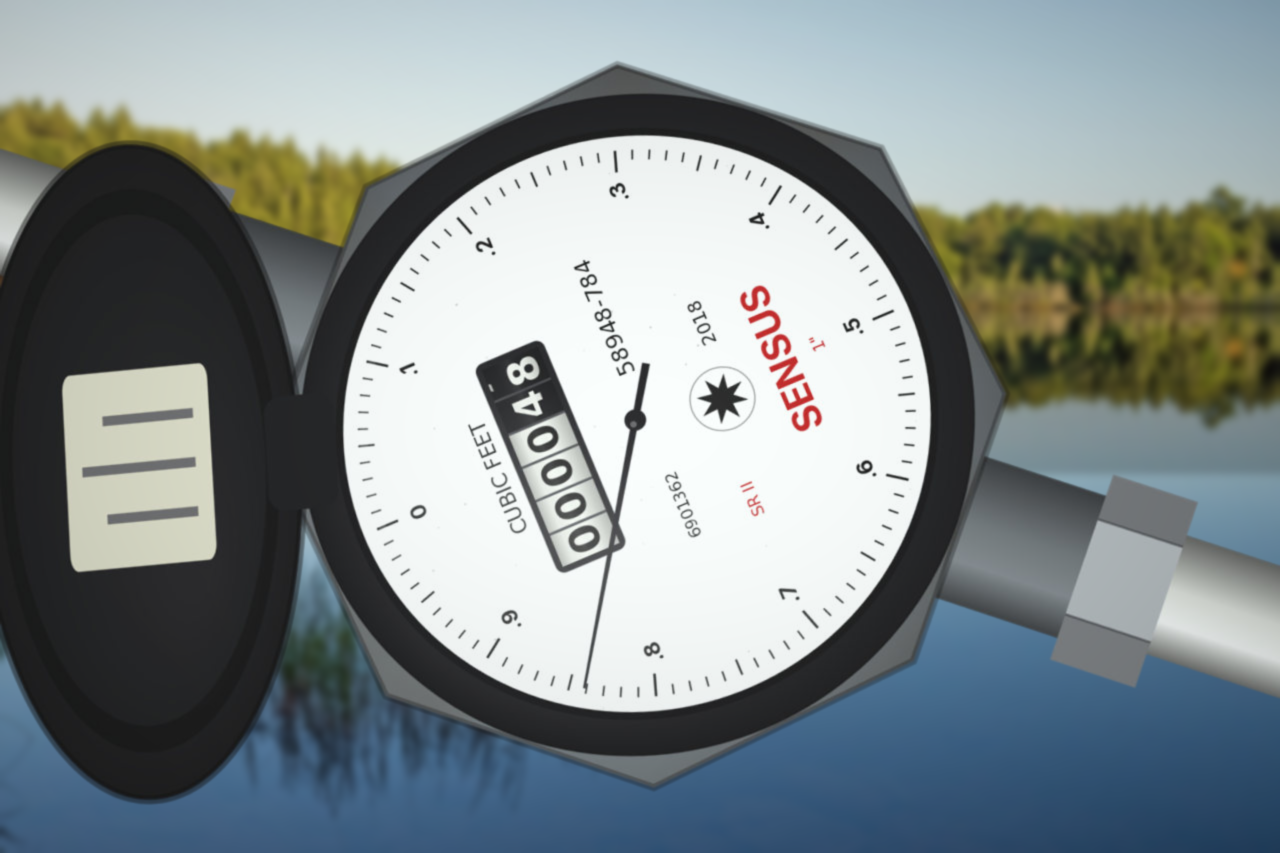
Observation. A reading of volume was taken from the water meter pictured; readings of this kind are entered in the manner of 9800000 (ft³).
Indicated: 47.84 (ft³)
